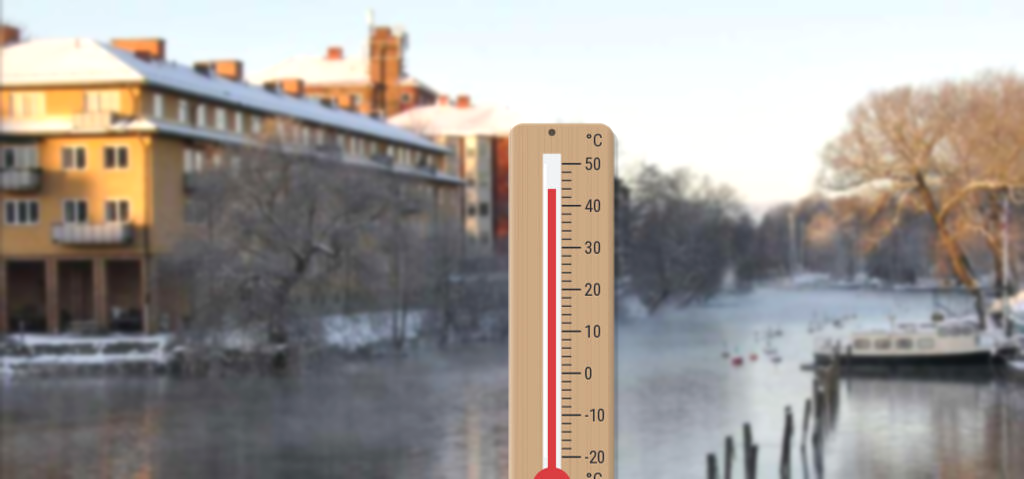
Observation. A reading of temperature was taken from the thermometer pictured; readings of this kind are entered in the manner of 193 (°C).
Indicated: 44 (°C)
